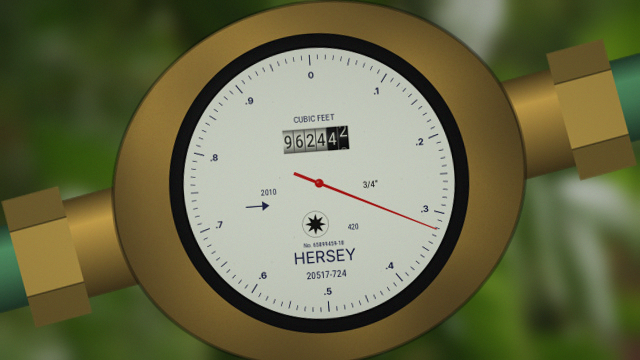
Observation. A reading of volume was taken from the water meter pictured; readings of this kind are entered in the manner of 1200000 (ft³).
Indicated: 962442.32 (ft³)
